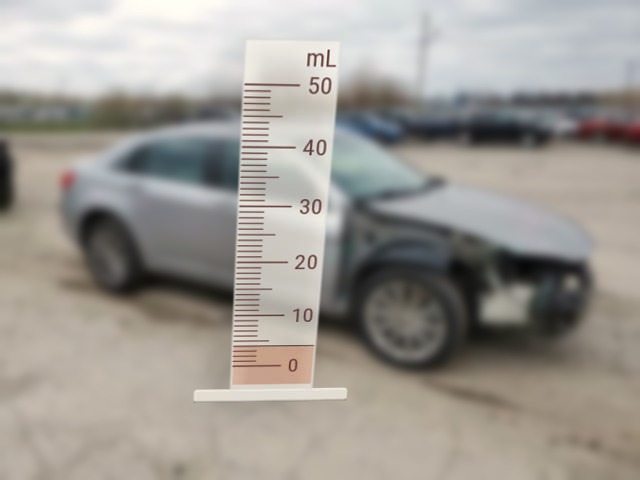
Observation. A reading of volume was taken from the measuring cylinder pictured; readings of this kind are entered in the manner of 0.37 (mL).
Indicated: 4 (mL)
